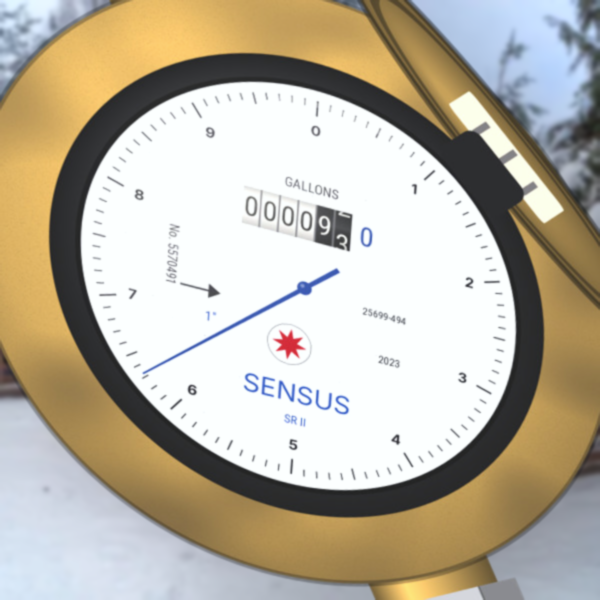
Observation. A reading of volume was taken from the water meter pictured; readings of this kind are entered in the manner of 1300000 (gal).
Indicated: 926.3 (gal)
